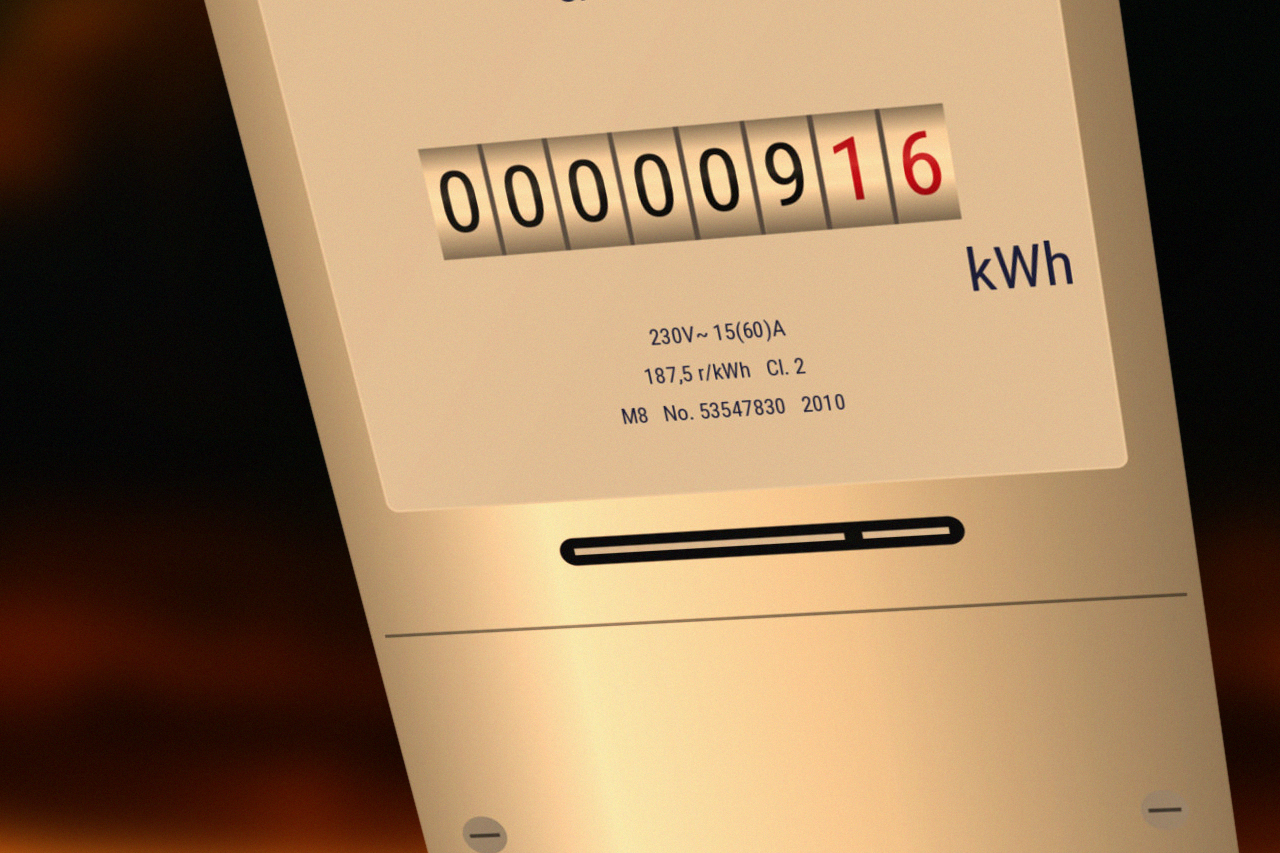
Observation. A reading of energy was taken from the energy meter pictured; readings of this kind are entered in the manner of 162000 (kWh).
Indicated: 9.16 (kWh)
